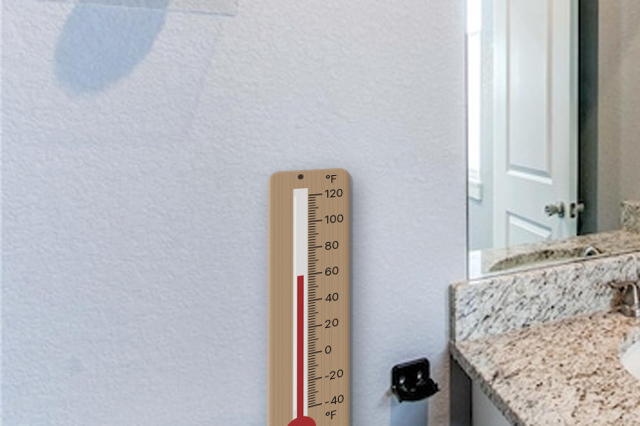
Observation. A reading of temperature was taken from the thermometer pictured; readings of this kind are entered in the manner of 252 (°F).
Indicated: 60 (°F)
